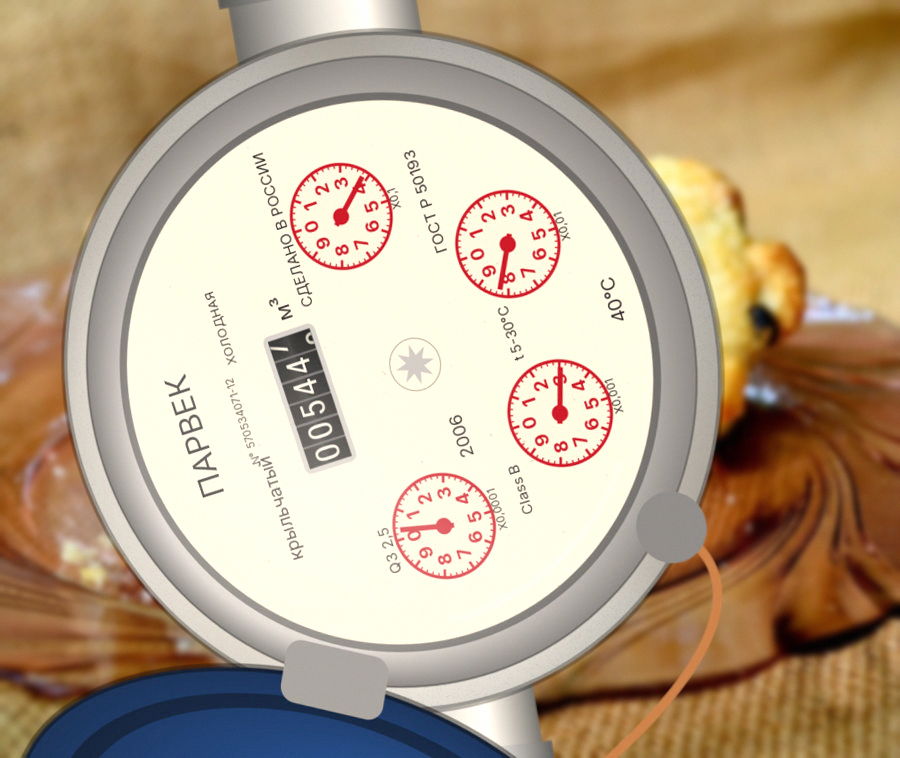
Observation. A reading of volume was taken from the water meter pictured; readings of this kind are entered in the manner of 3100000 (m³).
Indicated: 5447.3830 (m³)
